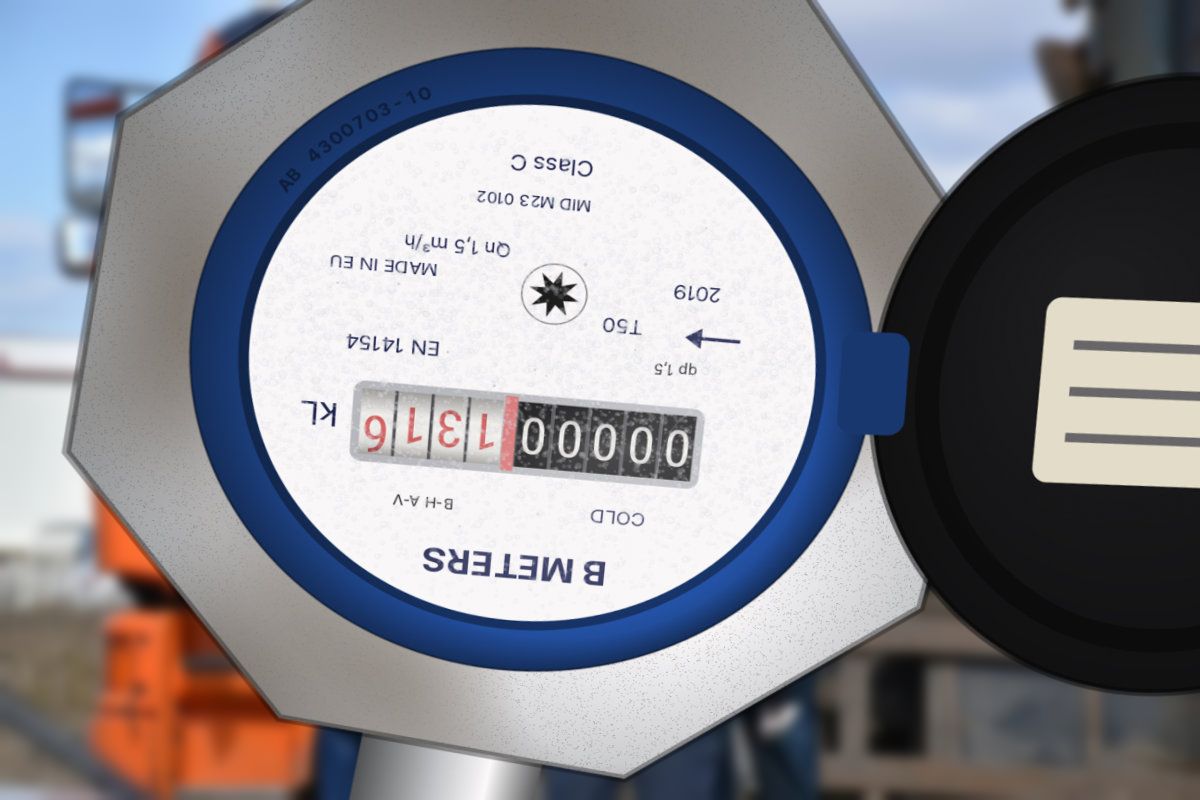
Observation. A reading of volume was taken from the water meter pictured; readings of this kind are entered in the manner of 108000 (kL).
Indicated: 0.1316 (kL)
